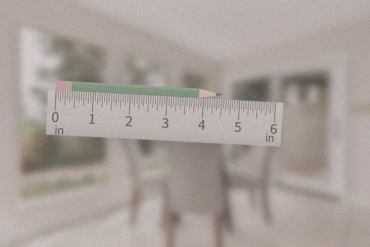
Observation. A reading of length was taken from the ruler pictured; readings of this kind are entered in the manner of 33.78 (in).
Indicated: 4.5 (in)
